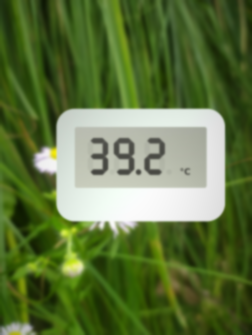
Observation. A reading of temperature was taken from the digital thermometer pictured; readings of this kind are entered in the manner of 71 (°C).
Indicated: 39.2 (°C)
